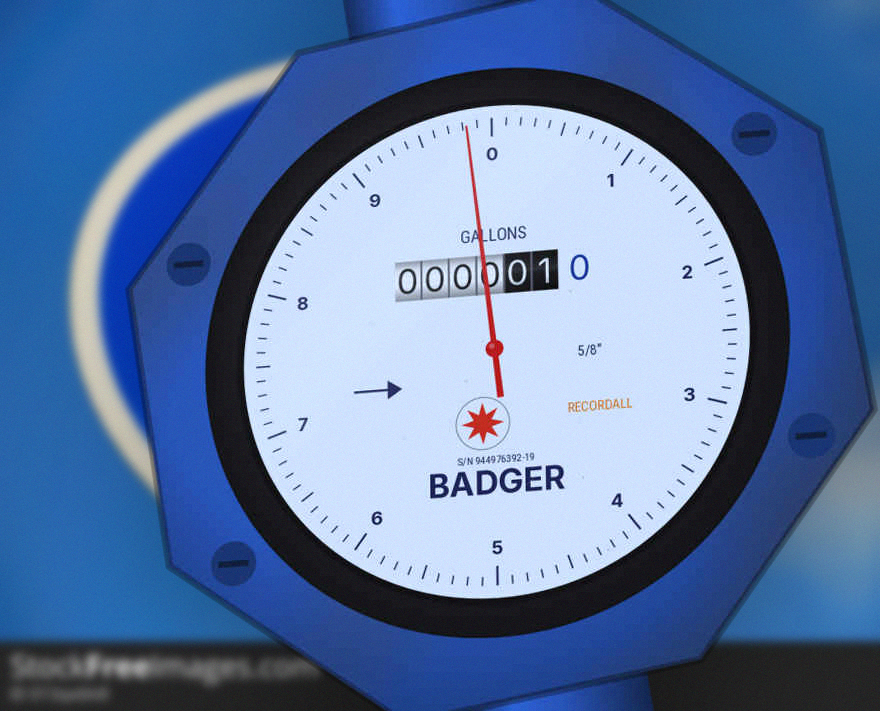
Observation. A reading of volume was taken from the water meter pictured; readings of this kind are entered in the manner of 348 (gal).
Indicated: 9.8 (gal)
